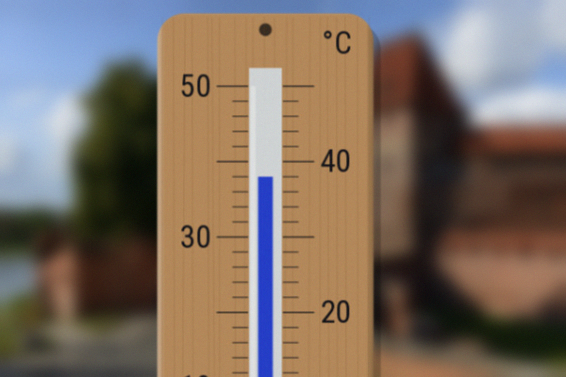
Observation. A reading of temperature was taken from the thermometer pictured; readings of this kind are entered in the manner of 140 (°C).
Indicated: 38 (°C)
